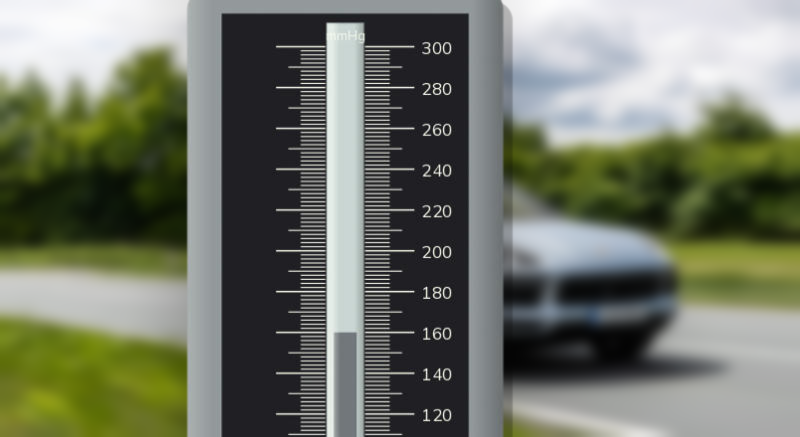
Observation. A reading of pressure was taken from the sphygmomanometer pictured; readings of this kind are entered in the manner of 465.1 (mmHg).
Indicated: 160 (mmHg)
